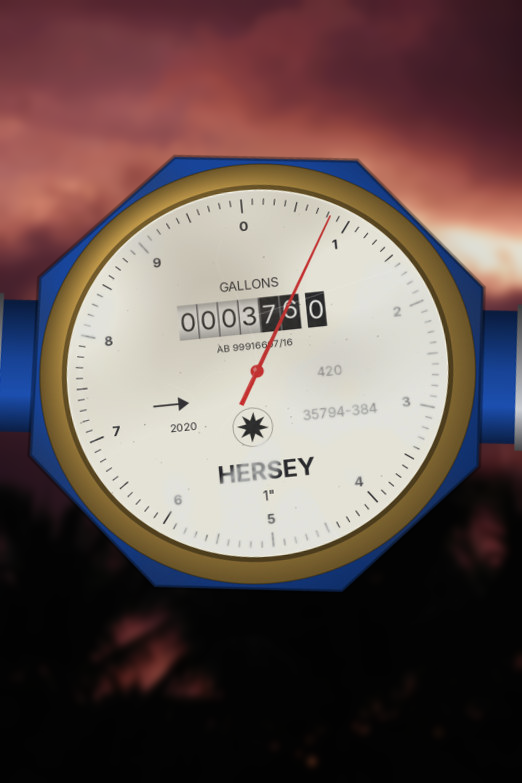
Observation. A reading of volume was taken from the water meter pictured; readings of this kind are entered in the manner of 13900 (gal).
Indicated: 3760.8 (gal)
